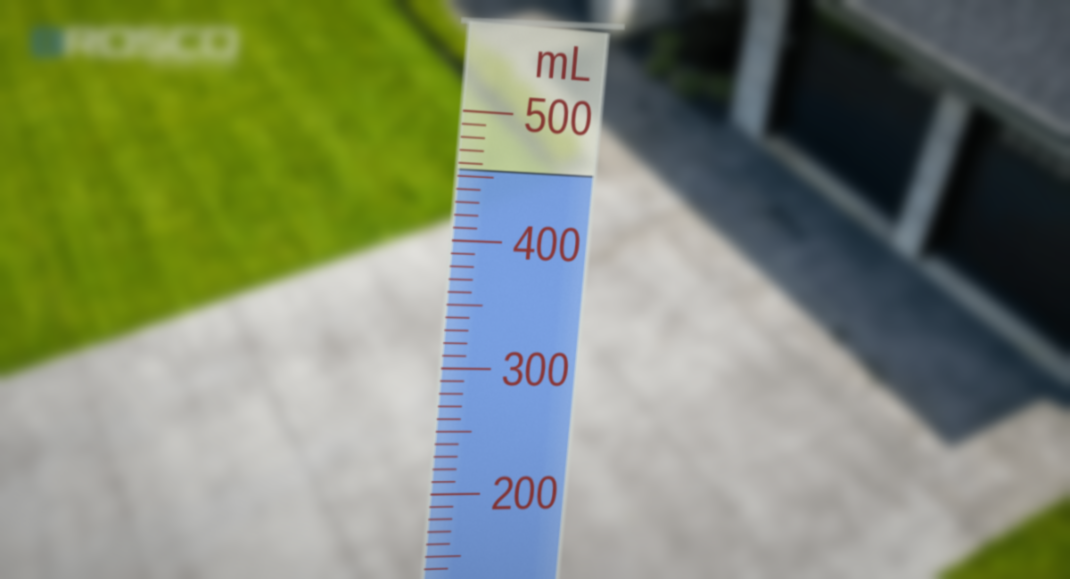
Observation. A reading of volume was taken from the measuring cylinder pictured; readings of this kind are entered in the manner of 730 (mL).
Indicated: 455 (mL)
